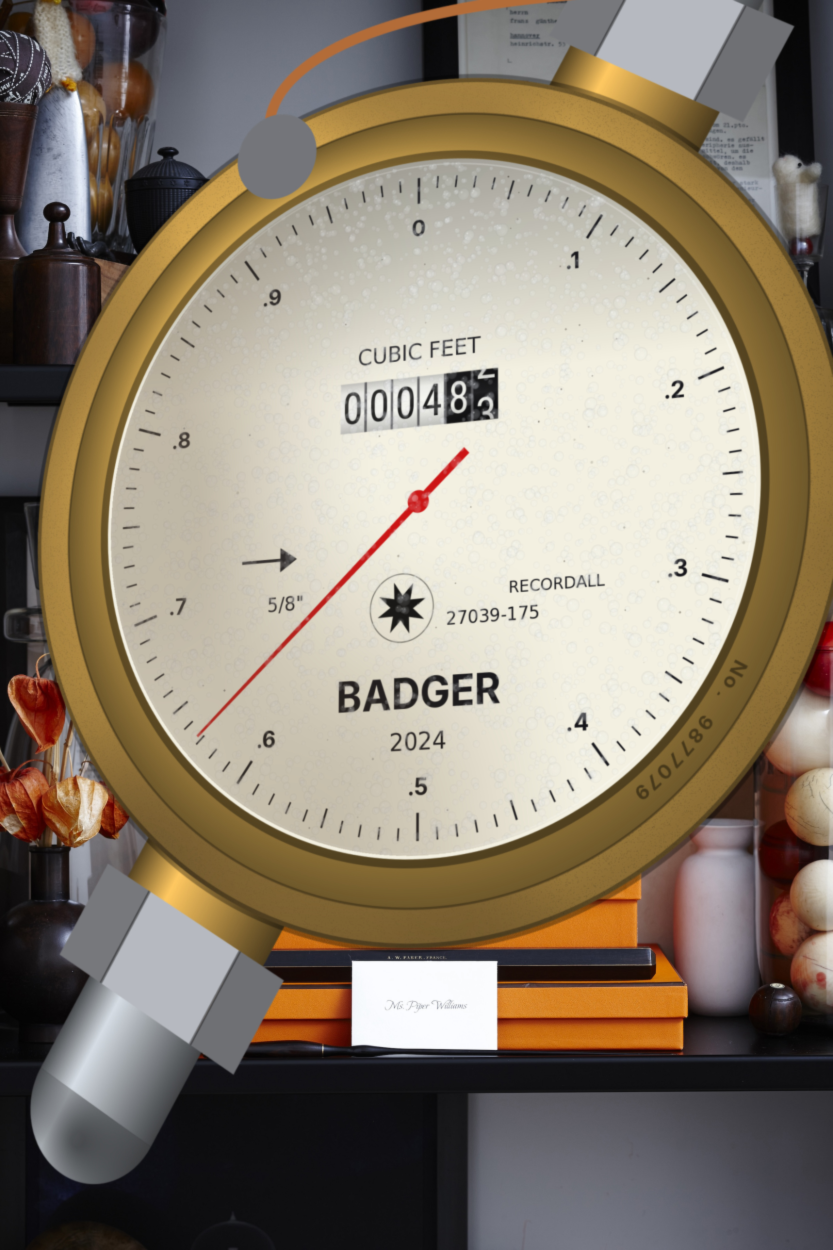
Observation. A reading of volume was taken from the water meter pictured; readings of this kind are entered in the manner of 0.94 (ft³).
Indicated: 482.63 (ft³)
